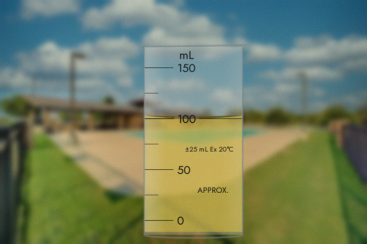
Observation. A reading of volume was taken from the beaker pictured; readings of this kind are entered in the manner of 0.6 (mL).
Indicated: 100 (mL)
